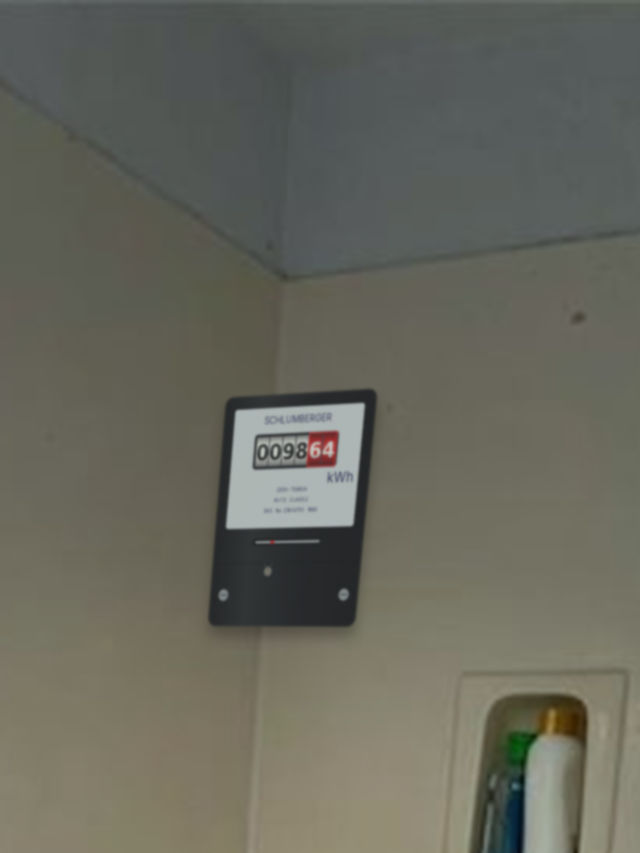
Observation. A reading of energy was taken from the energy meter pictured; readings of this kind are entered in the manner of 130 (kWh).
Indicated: 98.64 (kWh)
